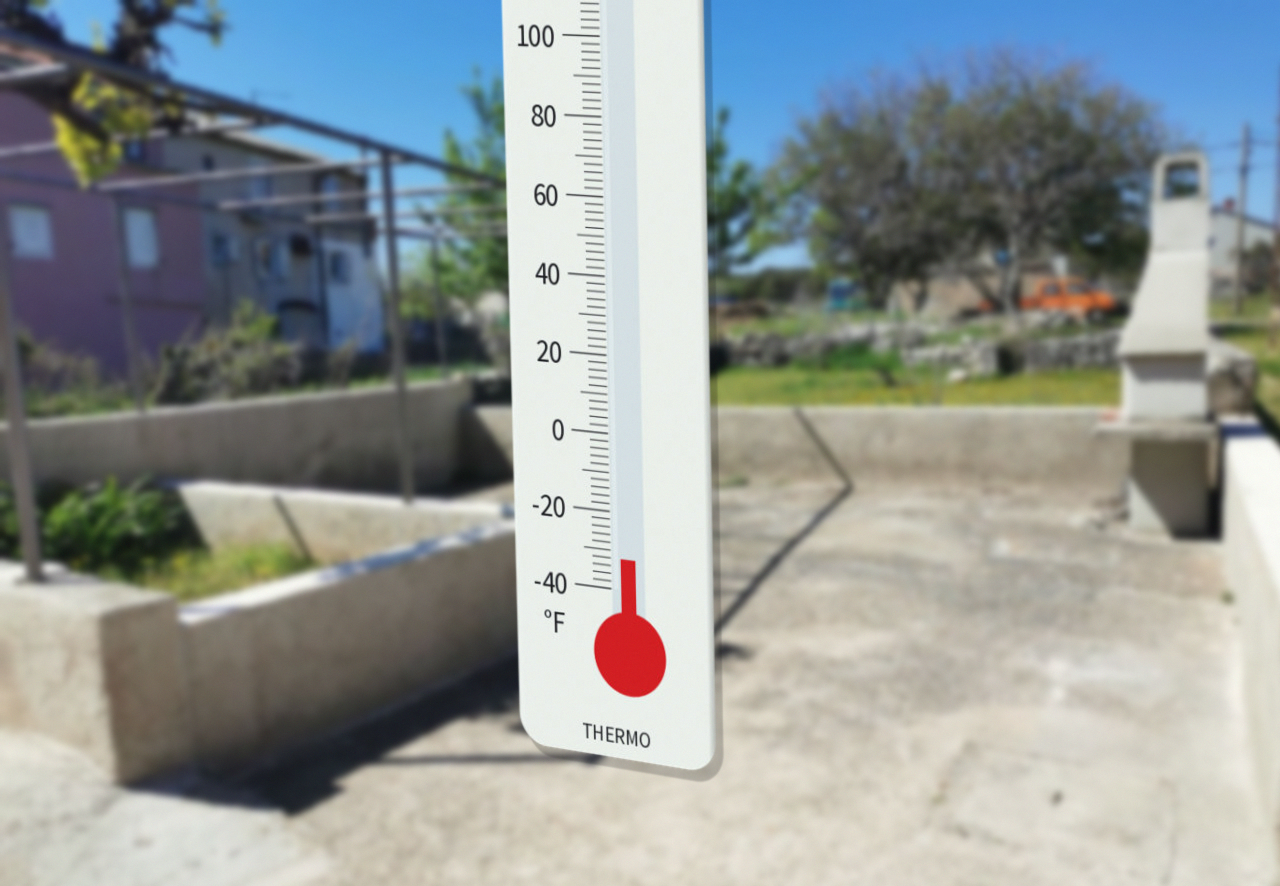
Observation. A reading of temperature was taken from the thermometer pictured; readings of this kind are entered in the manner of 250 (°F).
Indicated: -32 (°F)
